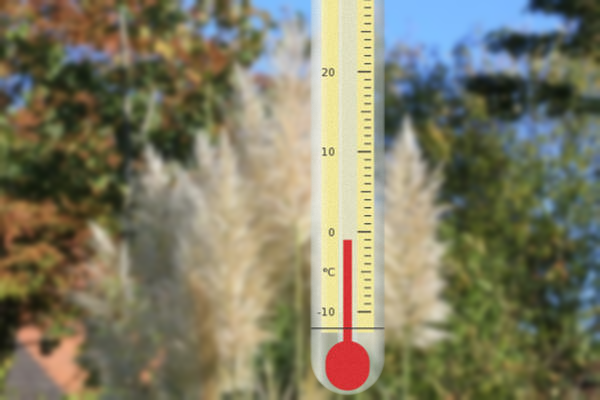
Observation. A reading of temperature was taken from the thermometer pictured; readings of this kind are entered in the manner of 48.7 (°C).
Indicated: -1 (°C)
